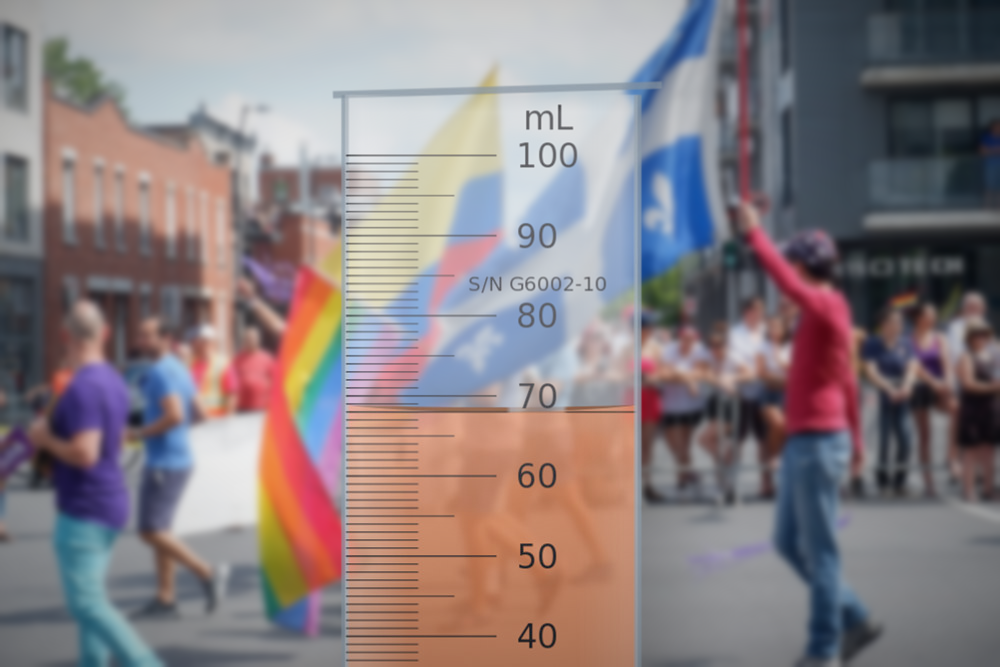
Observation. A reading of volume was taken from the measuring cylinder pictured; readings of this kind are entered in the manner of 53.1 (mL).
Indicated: 68 (mL)
